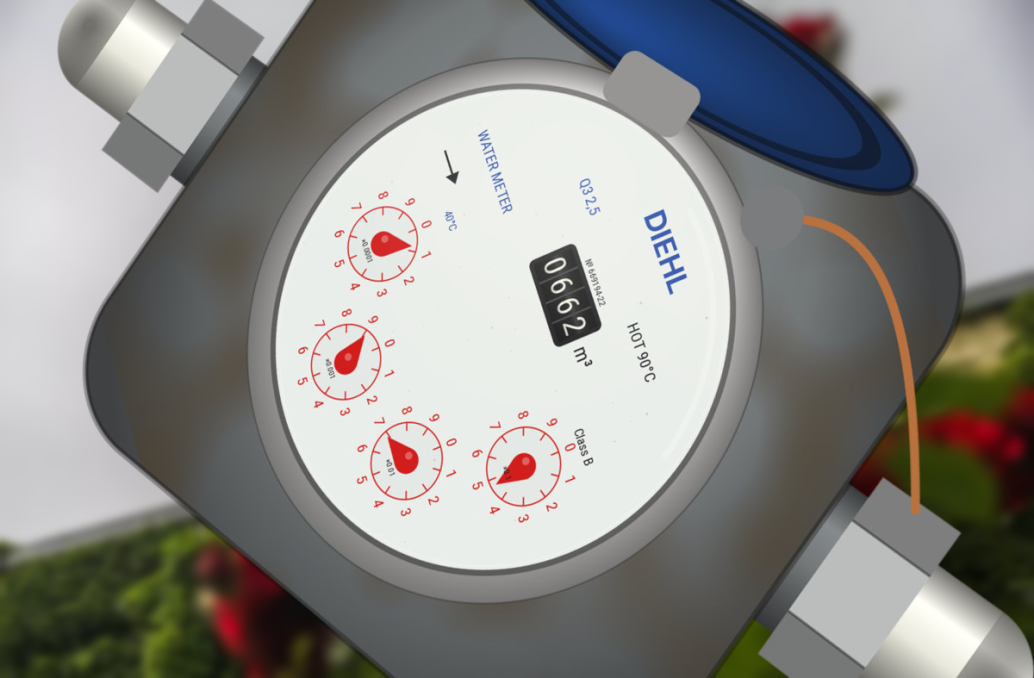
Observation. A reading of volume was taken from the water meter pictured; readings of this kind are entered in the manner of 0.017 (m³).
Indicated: 662.4690 (m³)
